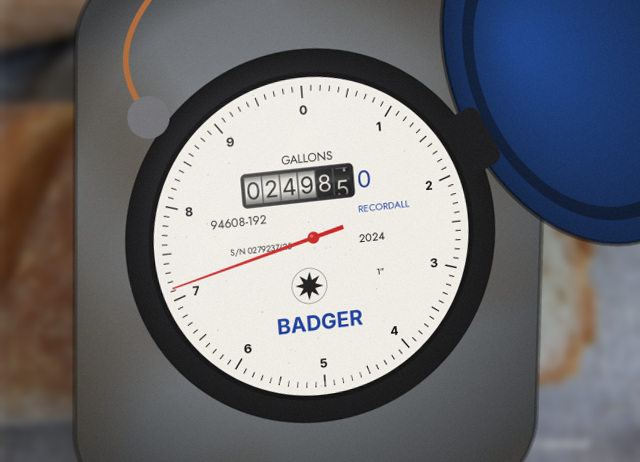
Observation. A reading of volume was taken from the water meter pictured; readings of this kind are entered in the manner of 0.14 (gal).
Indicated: 249847.1 (gal)
